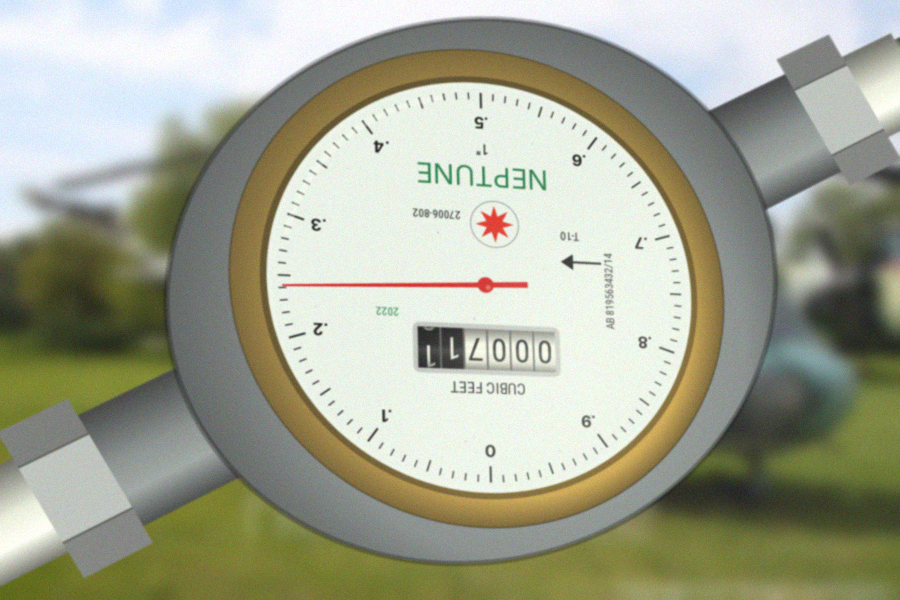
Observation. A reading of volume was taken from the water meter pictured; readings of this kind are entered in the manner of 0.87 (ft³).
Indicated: 711.24 (ft³)
